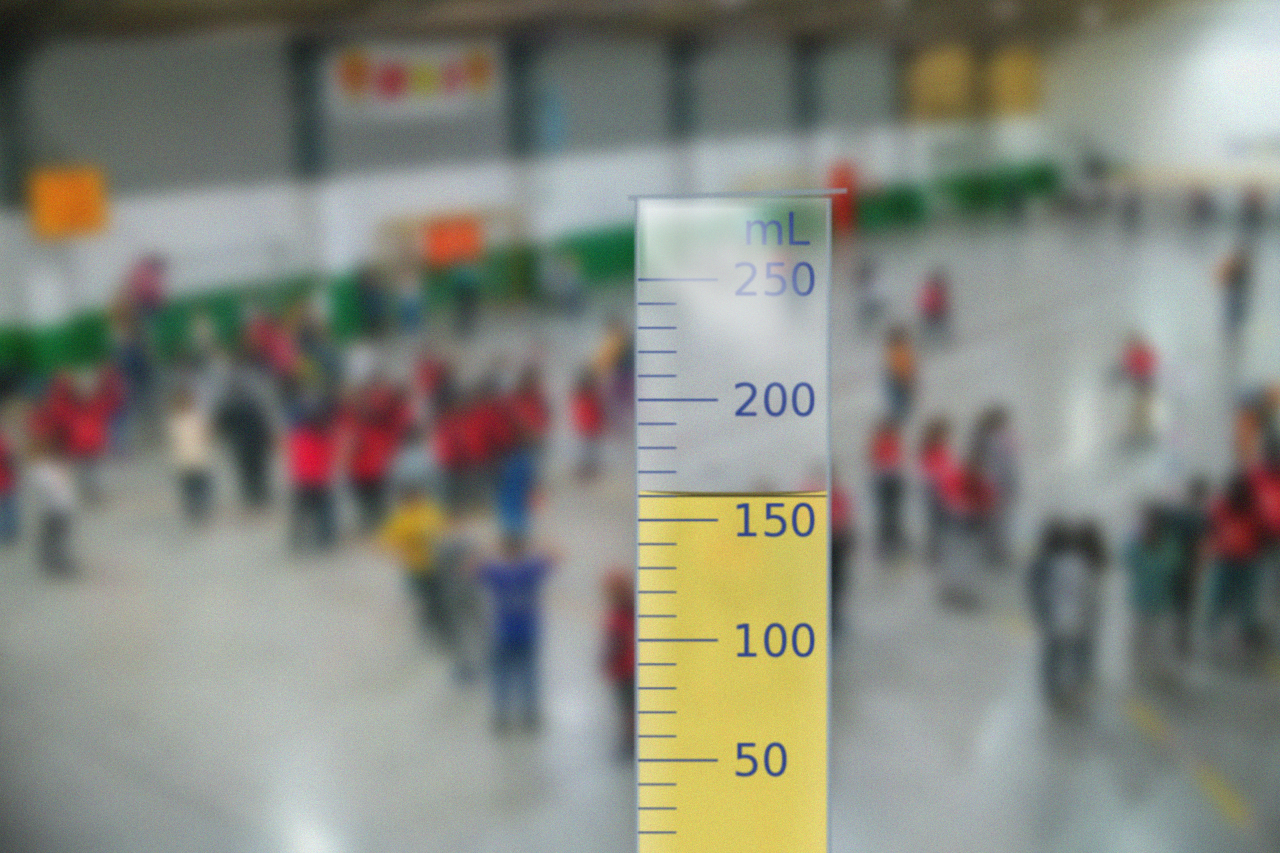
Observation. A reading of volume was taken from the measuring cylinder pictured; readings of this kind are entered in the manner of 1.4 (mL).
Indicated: 160 (mL)
